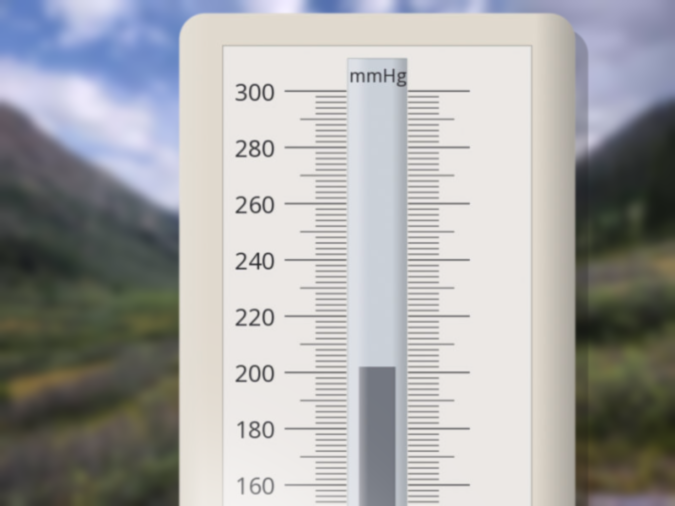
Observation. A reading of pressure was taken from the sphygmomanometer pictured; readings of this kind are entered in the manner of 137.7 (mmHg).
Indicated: 202 (mmHg)
